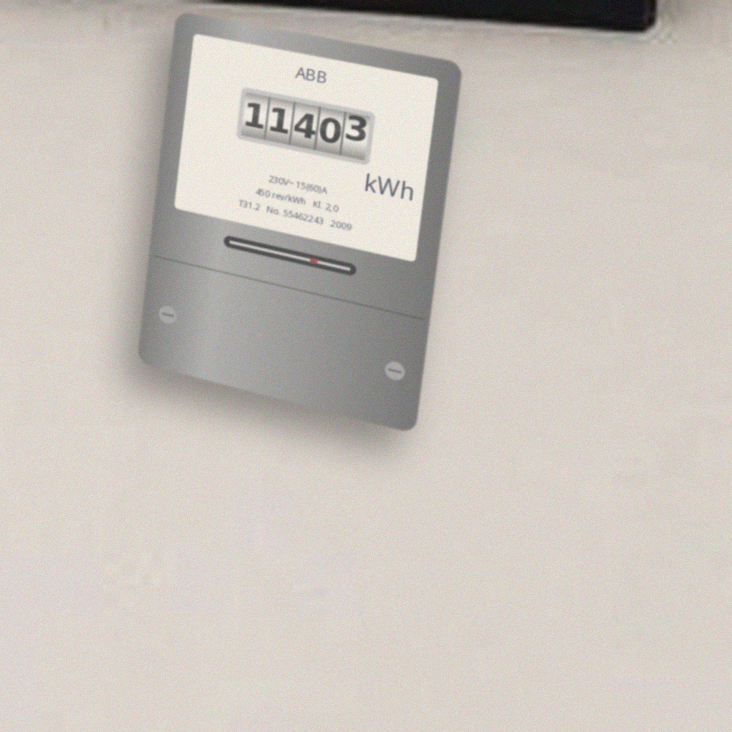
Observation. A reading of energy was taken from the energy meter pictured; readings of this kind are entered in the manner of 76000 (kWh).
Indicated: 11403 (kWh)
